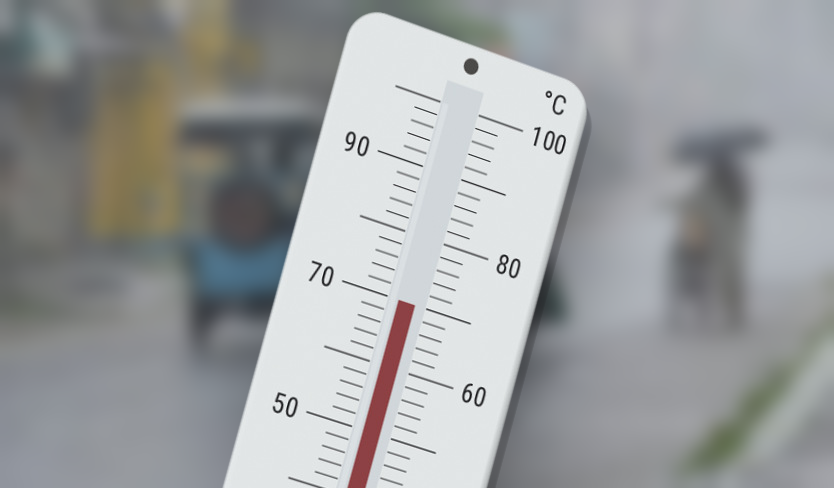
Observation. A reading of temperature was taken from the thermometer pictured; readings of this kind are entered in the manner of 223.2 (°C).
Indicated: 70 (°C)
